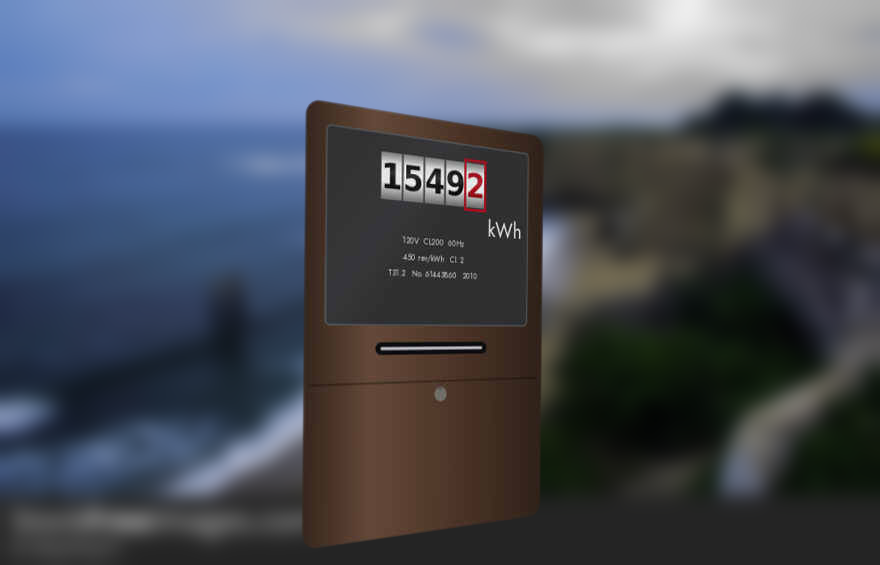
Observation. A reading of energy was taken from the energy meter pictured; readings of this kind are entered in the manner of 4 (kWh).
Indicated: 1549.2 (kWh)
